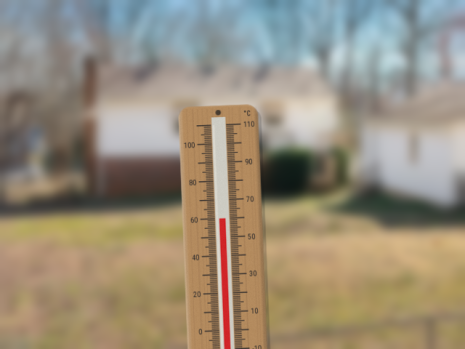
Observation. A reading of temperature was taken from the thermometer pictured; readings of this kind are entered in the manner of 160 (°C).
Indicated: 60 (°C)
